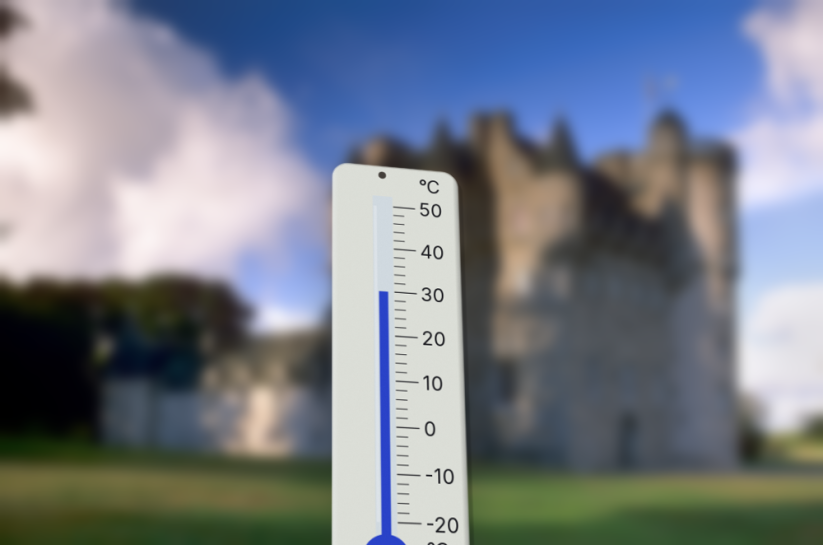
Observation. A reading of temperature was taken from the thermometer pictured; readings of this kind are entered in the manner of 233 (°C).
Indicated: 30 (°C)
